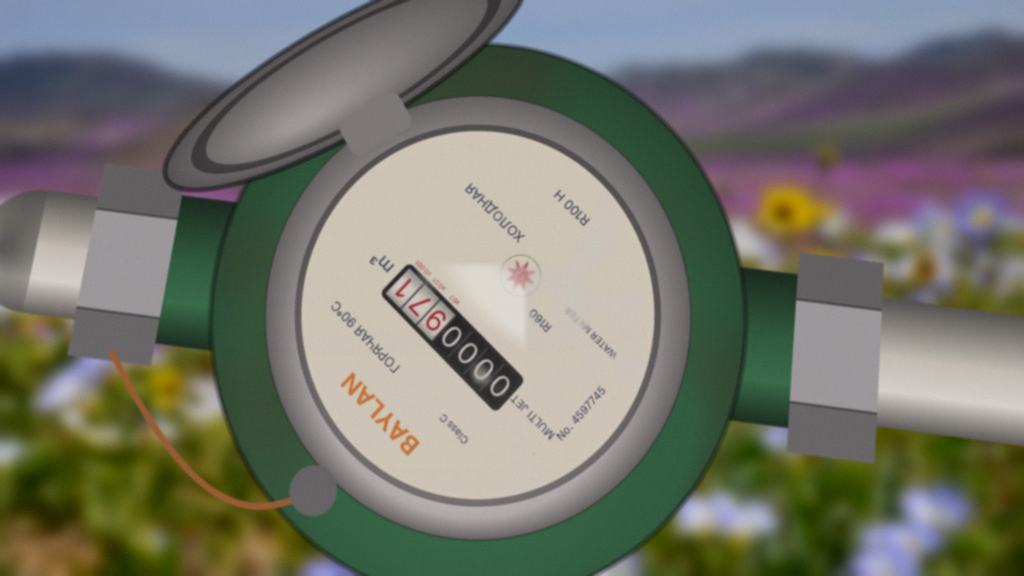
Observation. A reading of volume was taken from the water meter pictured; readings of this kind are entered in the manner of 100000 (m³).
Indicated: 0.971 (m³)
